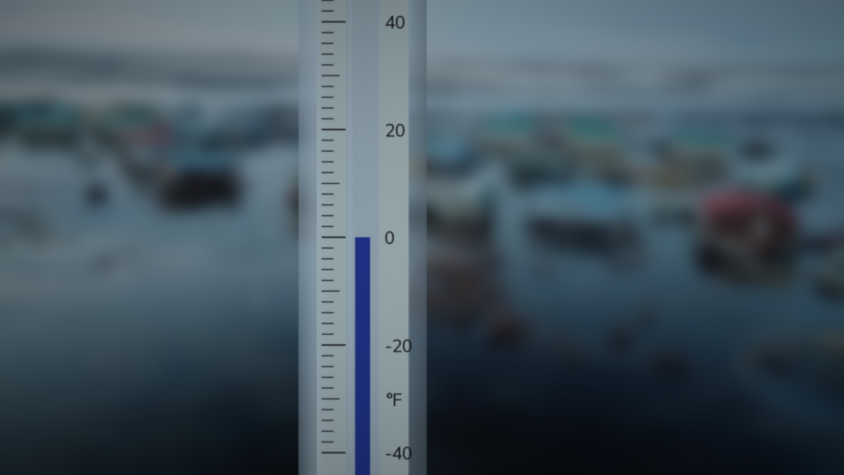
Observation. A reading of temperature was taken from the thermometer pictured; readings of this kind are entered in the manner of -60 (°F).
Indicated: 0 (°F)
